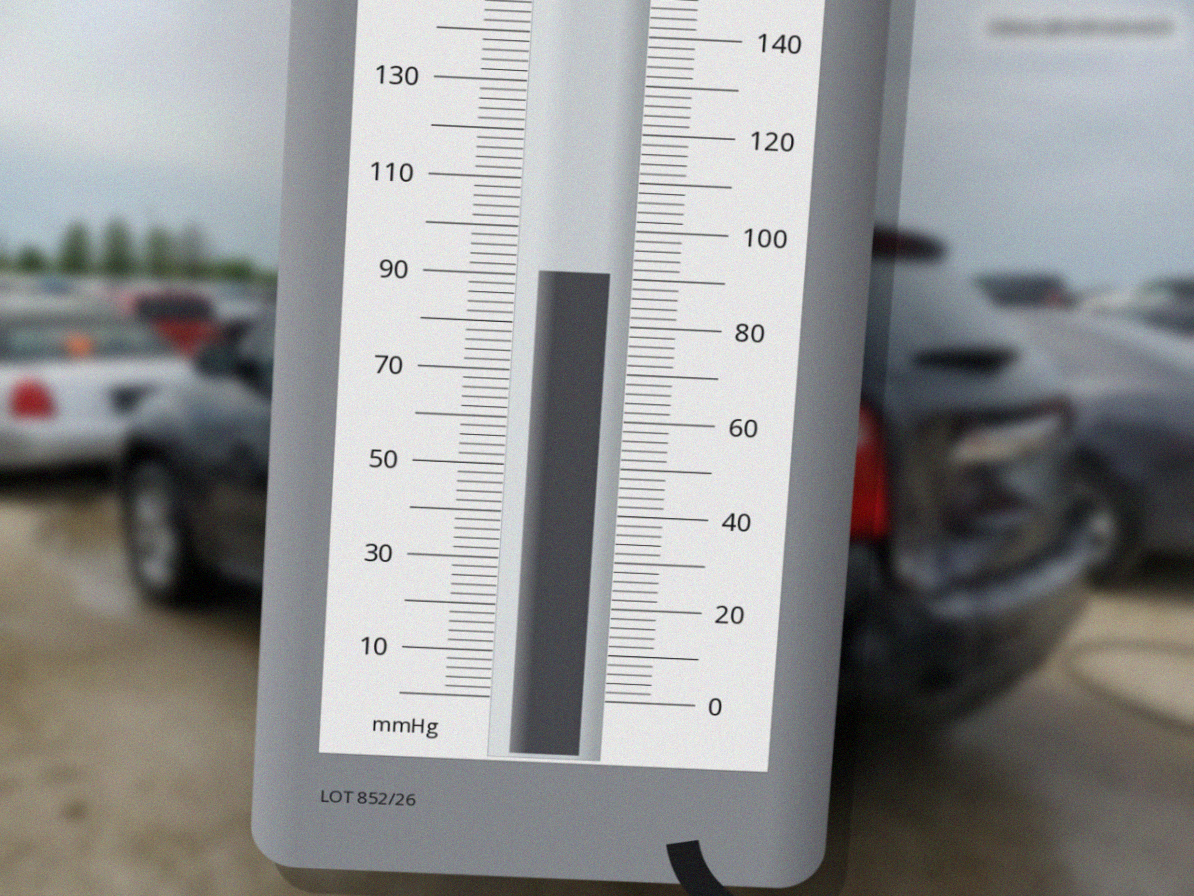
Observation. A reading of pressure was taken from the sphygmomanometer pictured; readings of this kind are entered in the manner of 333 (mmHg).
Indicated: 91 (mmHg)
